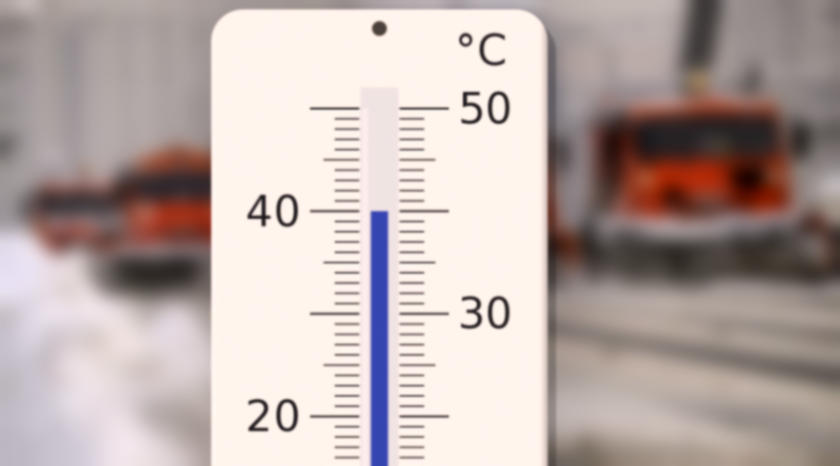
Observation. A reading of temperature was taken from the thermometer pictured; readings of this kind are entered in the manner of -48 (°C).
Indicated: 40 (°C)
